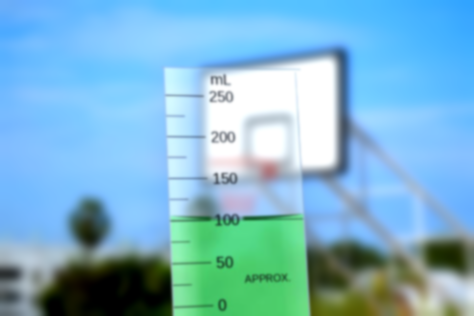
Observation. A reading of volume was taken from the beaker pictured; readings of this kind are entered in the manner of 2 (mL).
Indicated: 100 (mL)
